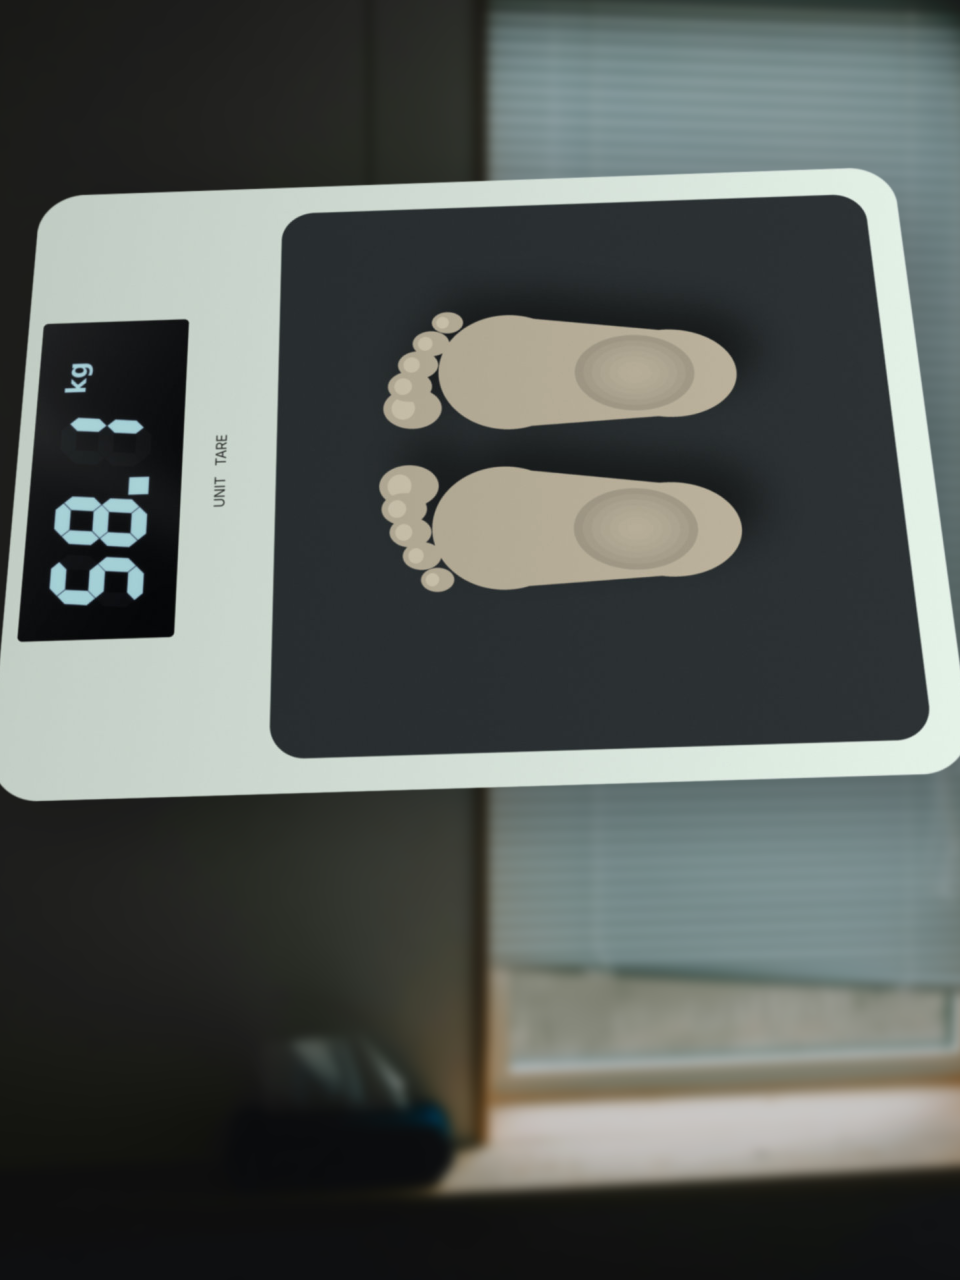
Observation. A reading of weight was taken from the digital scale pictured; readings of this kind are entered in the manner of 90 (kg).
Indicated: 58.1 (kg)
